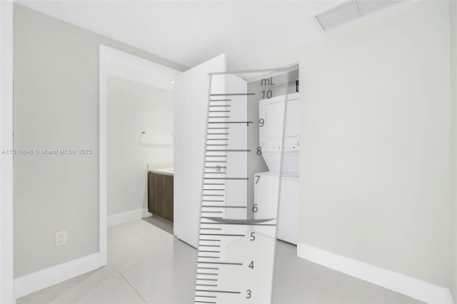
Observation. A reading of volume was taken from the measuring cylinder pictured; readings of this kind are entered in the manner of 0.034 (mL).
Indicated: 5.4 (mL)
